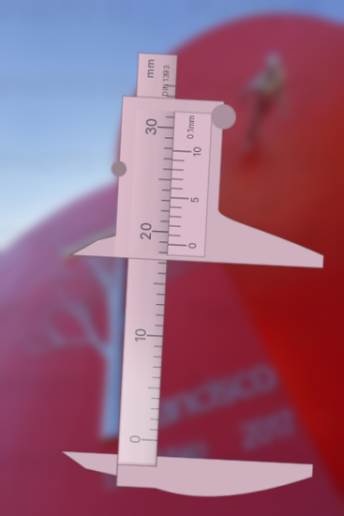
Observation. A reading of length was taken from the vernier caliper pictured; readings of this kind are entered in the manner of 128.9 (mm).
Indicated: 18.8 (mm)
